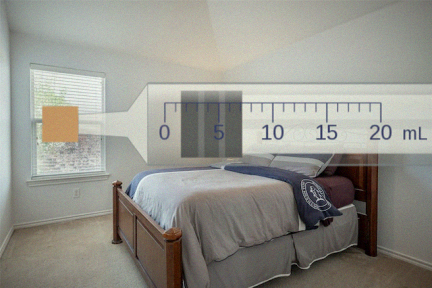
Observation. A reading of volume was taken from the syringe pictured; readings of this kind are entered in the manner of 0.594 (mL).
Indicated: 1.5 (mL)
